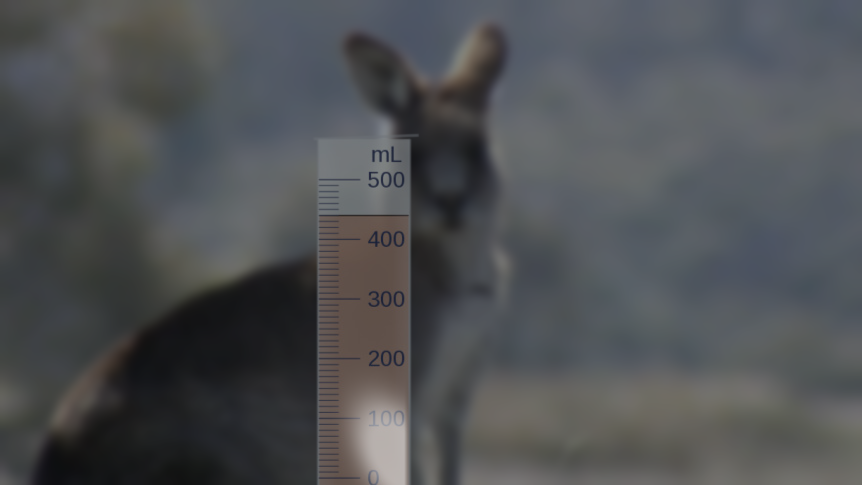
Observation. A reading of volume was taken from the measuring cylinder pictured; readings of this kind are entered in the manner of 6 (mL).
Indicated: 440 (mL)
